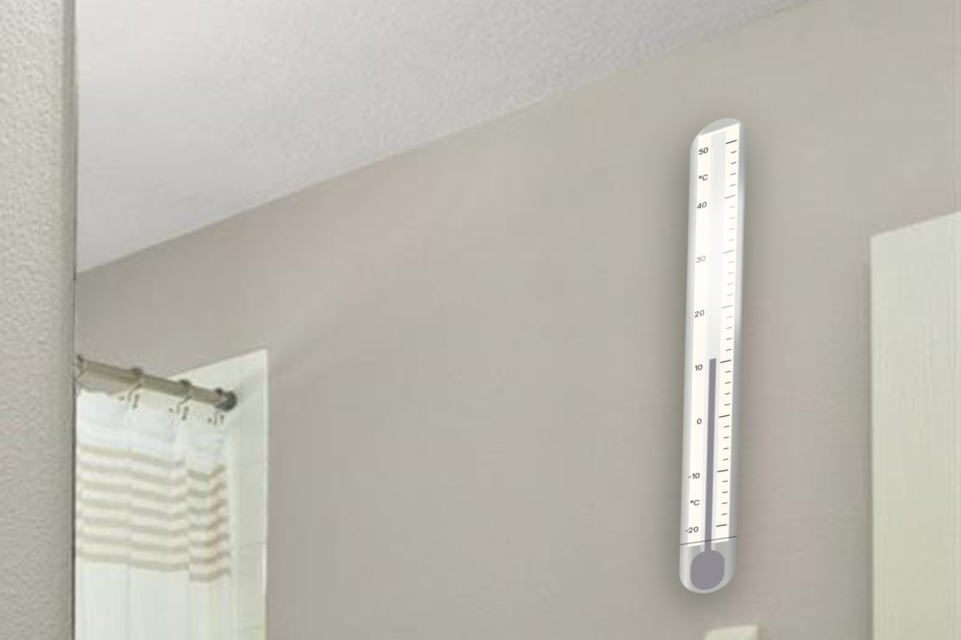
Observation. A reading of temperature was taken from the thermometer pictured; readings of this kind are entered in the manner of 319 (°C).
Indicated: 11 (°C)
